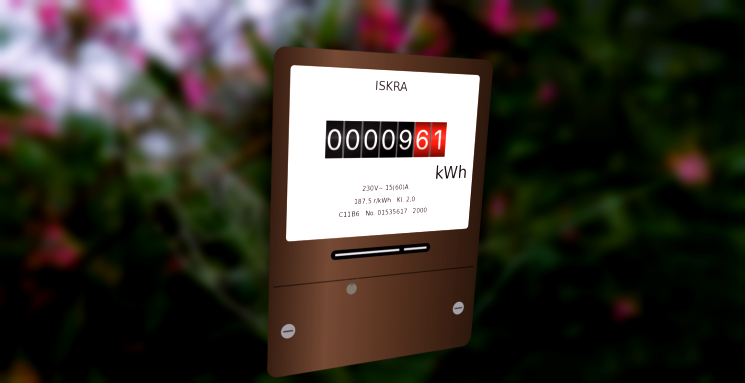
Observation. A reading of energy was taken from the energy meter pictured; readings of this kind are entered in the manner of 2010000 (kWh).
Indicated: 9.61 (kWh)
